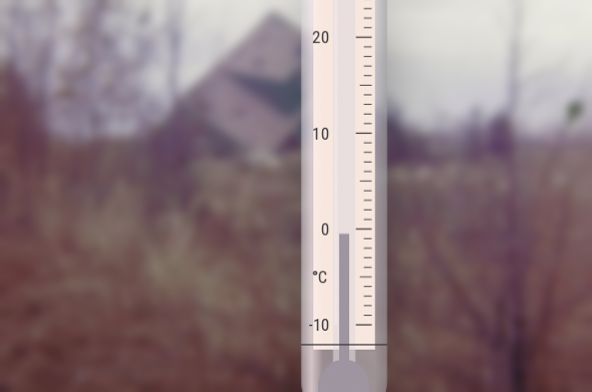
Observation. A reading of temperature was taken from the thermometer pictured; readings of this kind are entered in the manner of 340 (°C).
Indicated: -0.5 (°C)
